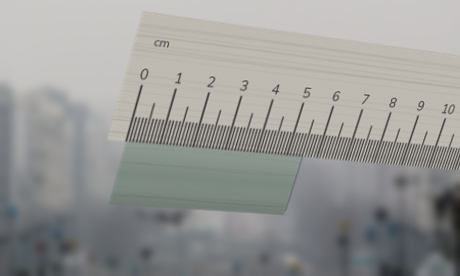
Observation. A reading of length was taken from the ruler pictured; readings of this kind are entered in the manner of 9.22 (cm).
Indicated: 5.5 (cm)
